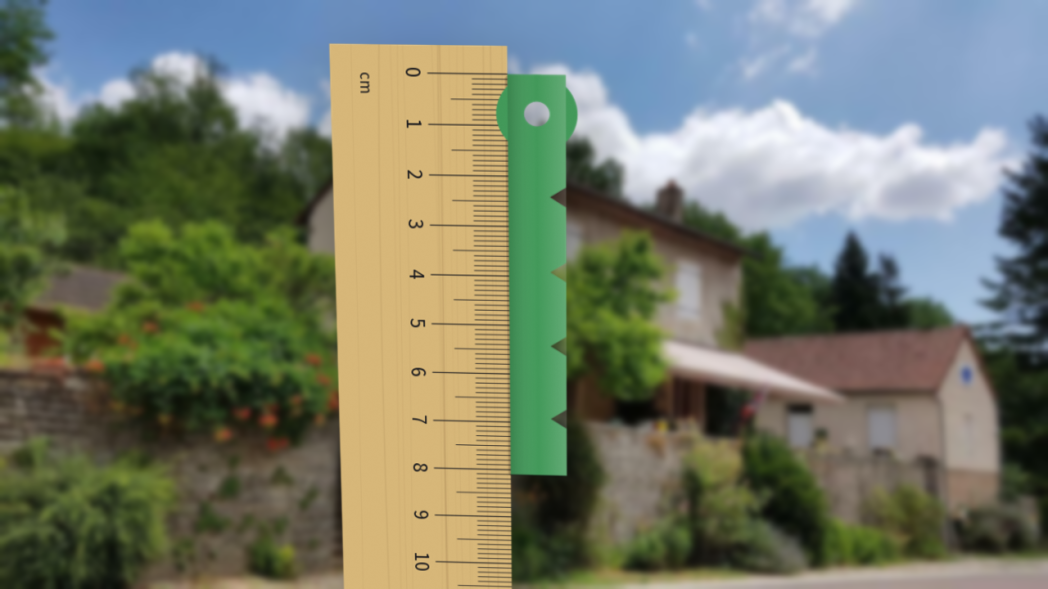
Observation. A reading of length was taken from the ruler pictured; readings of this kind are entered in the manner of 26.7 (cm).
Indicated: 8.1 (cm)
